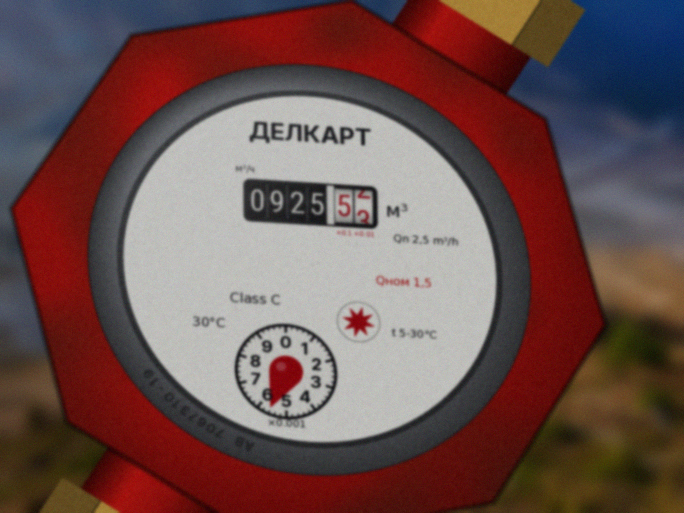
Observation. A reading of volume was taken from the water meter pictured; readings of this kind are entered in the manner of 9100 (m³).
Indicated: 925.525 (m³)
